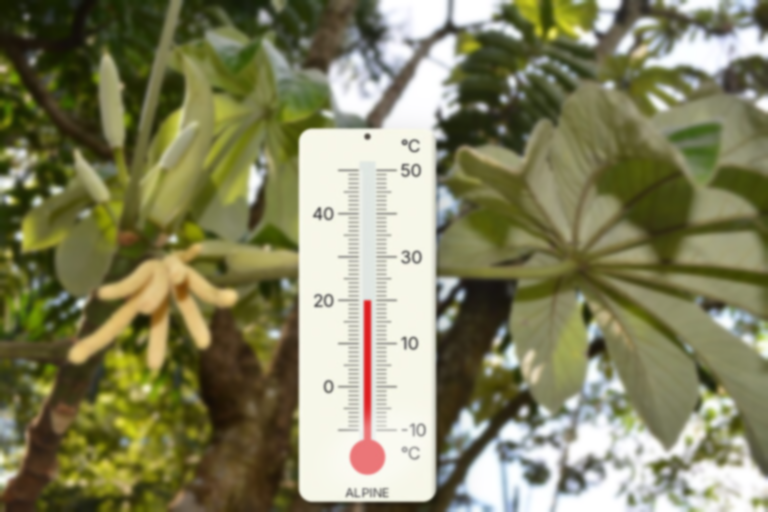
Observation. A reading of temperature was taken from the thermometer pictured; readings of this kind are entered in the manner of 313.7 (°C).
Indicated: 20 (°C)
